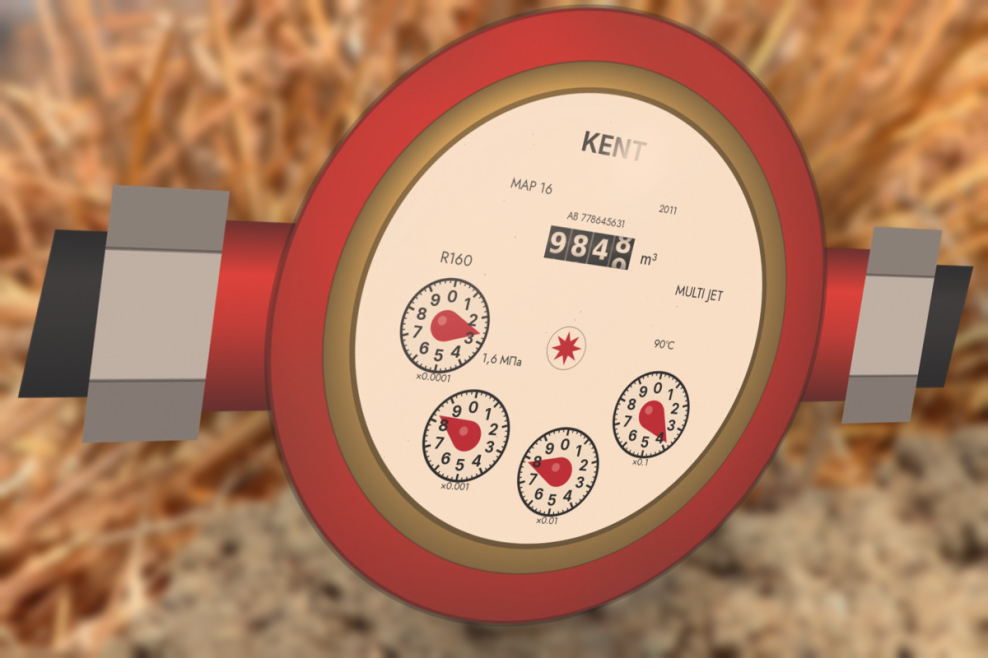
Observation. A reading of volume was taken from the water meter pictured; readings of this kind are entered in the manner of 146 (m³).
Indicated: 9848.3782 (m³)
